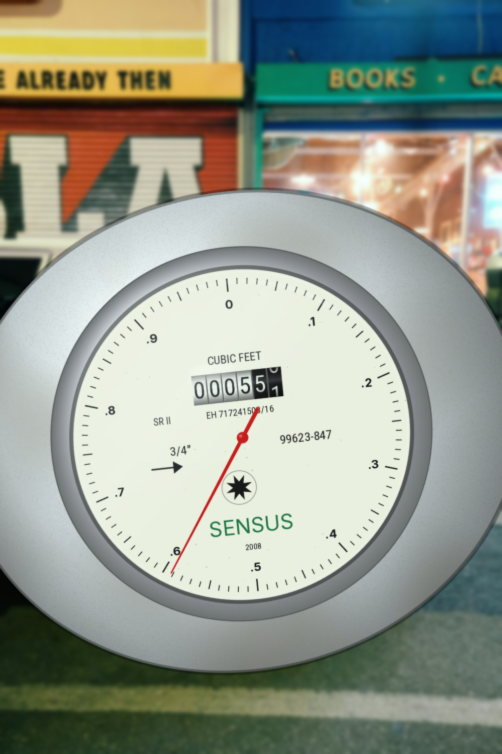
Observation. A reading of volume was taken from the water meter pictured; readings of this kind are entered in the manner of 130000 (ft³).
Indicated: 550.59 (ft³)
